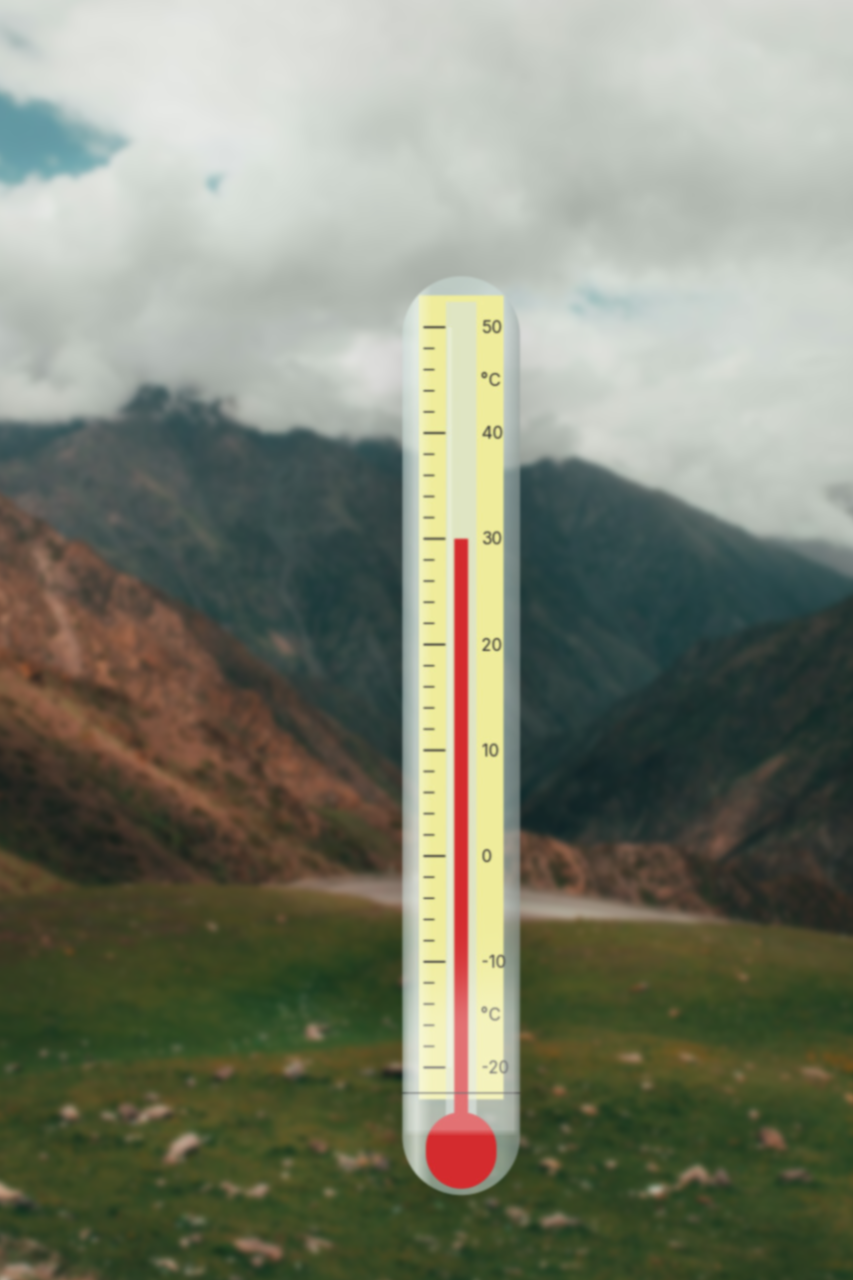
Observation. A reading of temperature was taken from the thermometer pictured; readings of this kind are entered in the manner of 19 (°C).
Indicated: 30 (°C)
